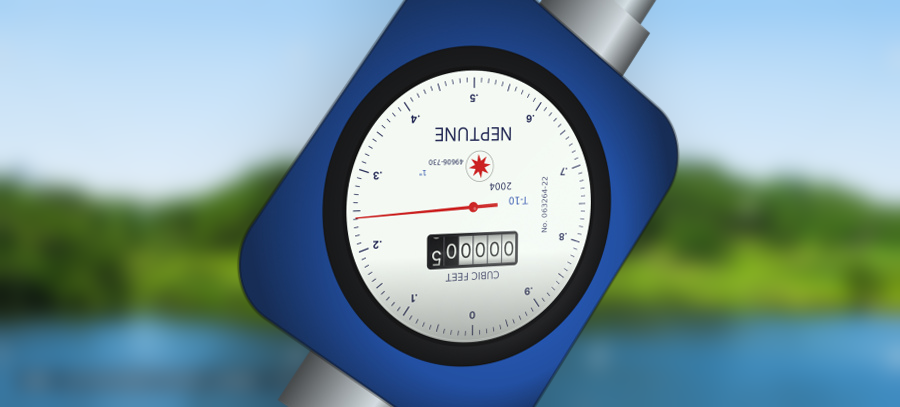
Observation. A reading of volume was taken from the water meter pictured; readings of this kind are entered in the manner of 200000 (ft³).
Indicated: 5.24 (ft³)
